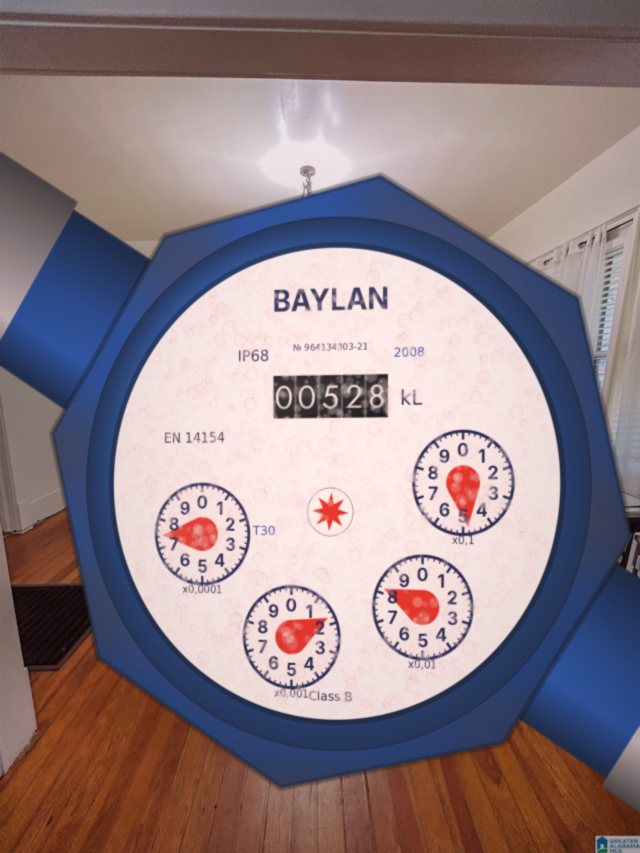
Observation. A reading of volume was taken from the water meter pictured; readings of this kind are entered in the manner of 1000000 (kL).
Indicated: 528.4817 (kL)
